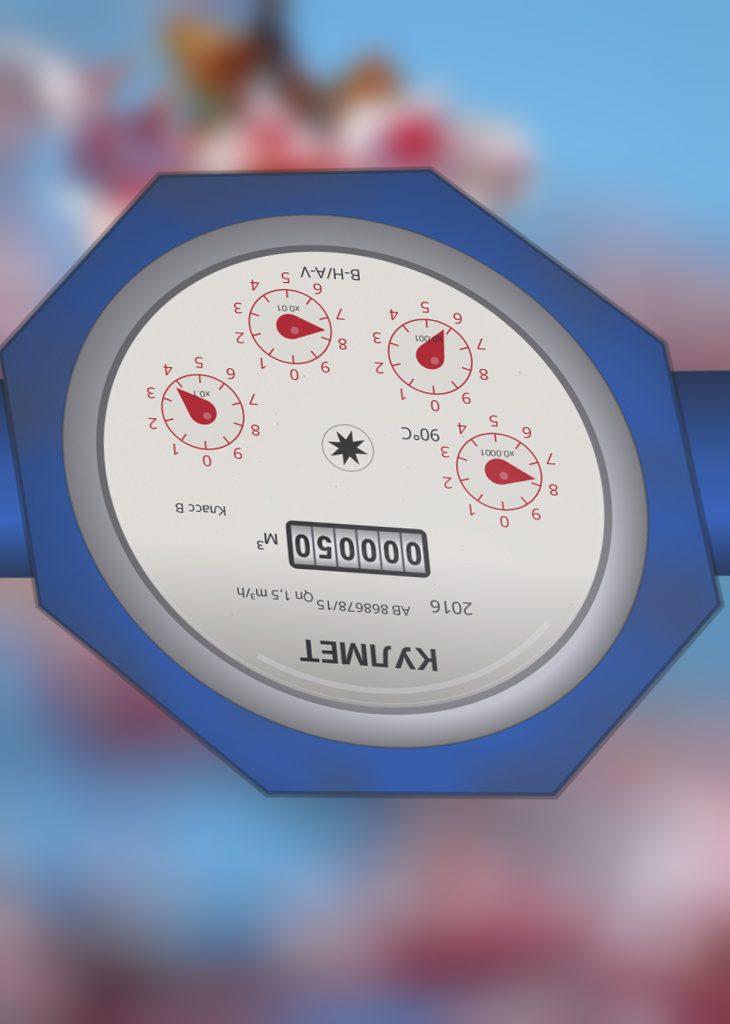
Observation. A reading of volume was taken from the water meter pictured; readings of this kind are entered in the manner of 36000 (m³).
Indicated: 50.3757 (m³)
